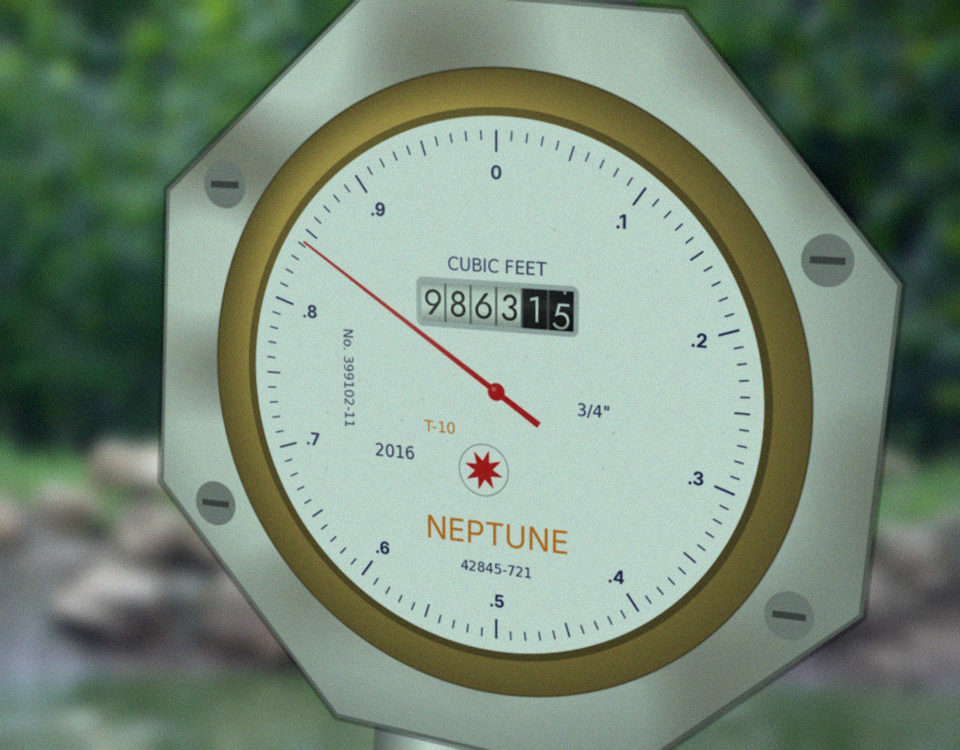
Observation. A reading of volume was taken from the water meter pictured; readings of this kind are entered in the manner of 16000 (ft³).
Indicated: 986314.84 (ft³)
